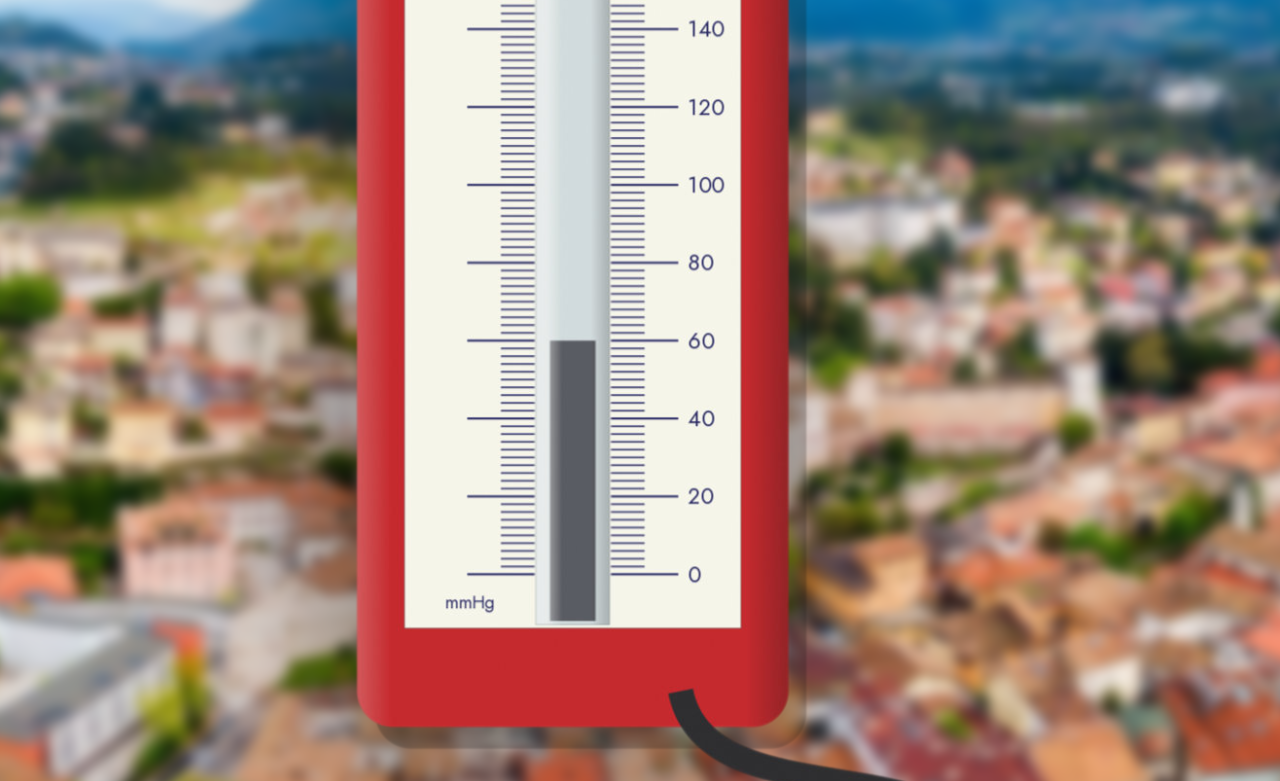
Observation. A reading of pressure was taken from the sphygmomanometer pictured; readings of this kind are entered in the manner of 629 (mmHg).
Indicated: 60 (mmHg)
